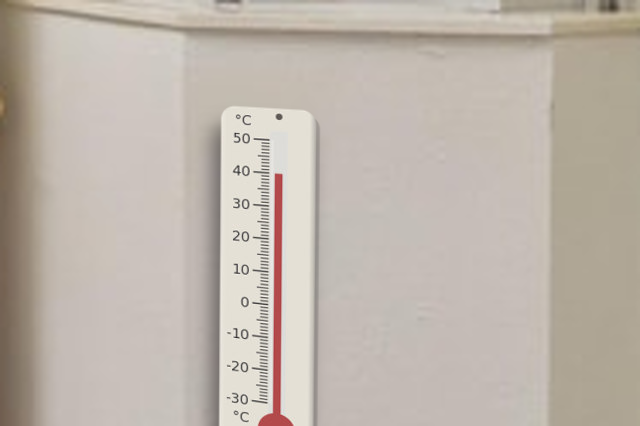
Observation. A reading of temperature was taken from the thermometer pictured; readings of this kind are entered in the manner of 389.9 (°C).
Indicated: 40 (°C)
